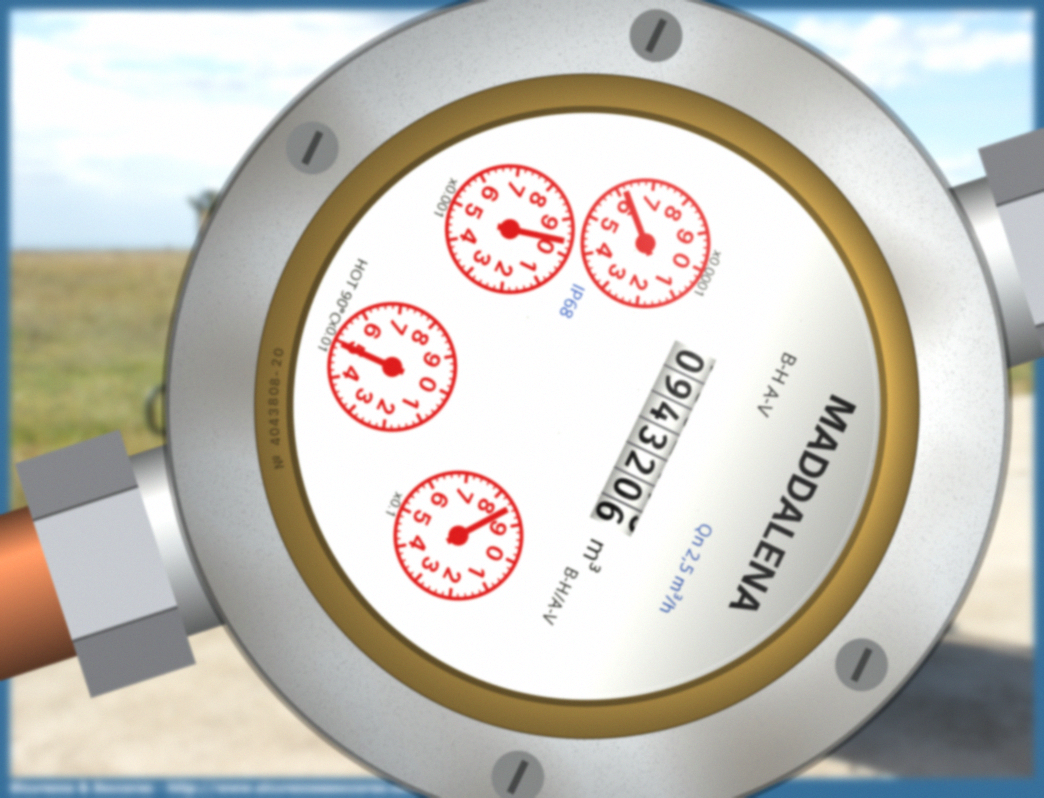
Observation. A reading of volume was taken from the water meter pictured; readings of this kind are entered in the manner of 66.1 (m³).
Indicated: 943205.8496 (m³)
